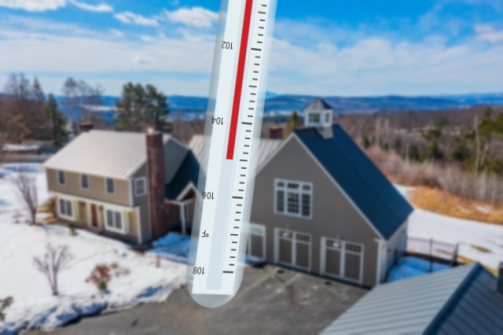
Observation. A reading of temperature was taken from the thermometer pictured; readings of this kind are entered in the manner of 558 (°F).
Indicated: 105 (°F)
